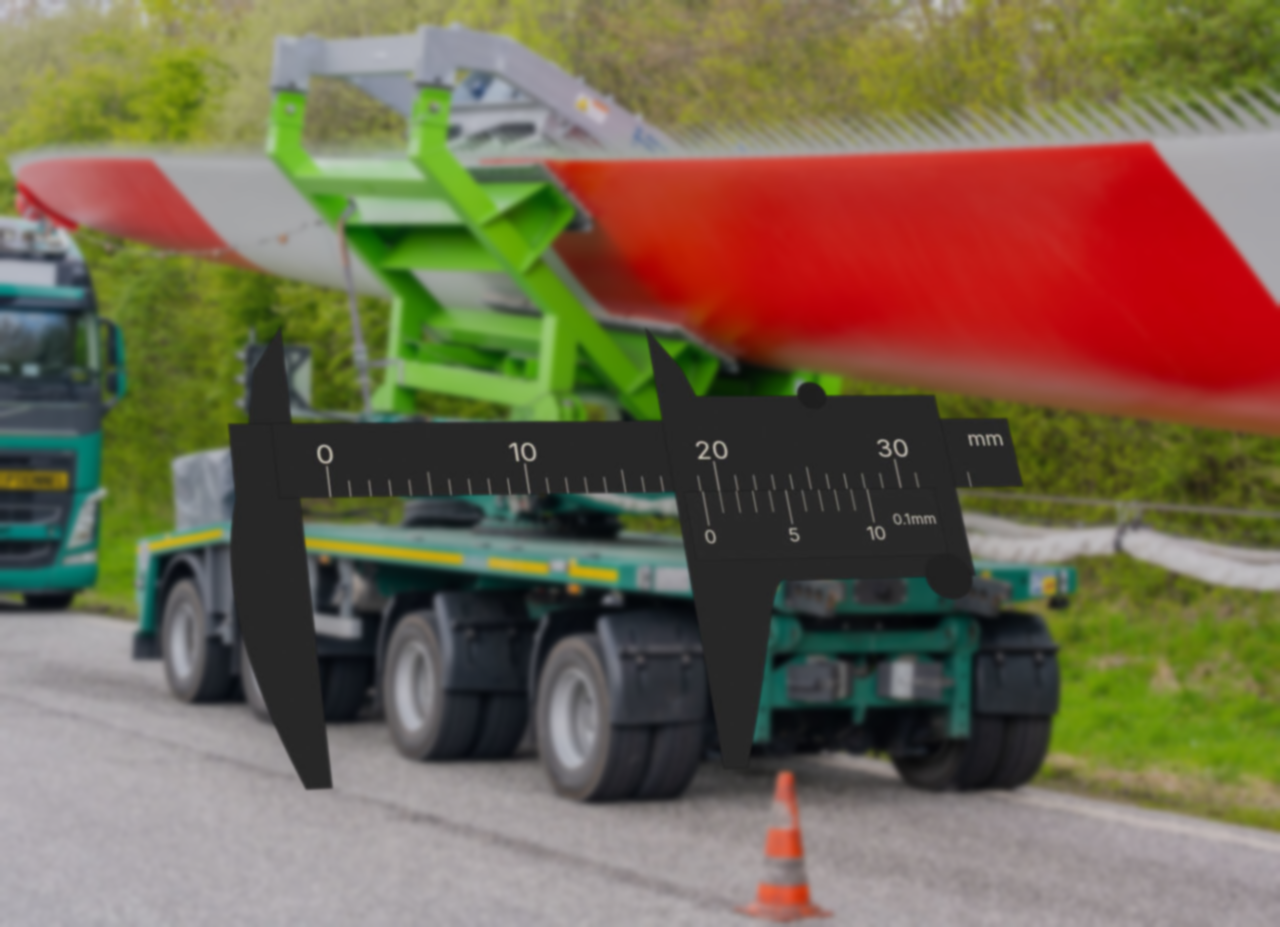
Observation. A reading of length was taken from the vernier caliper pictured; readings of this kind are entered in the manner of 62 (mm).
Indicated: 19.1 (mm)
